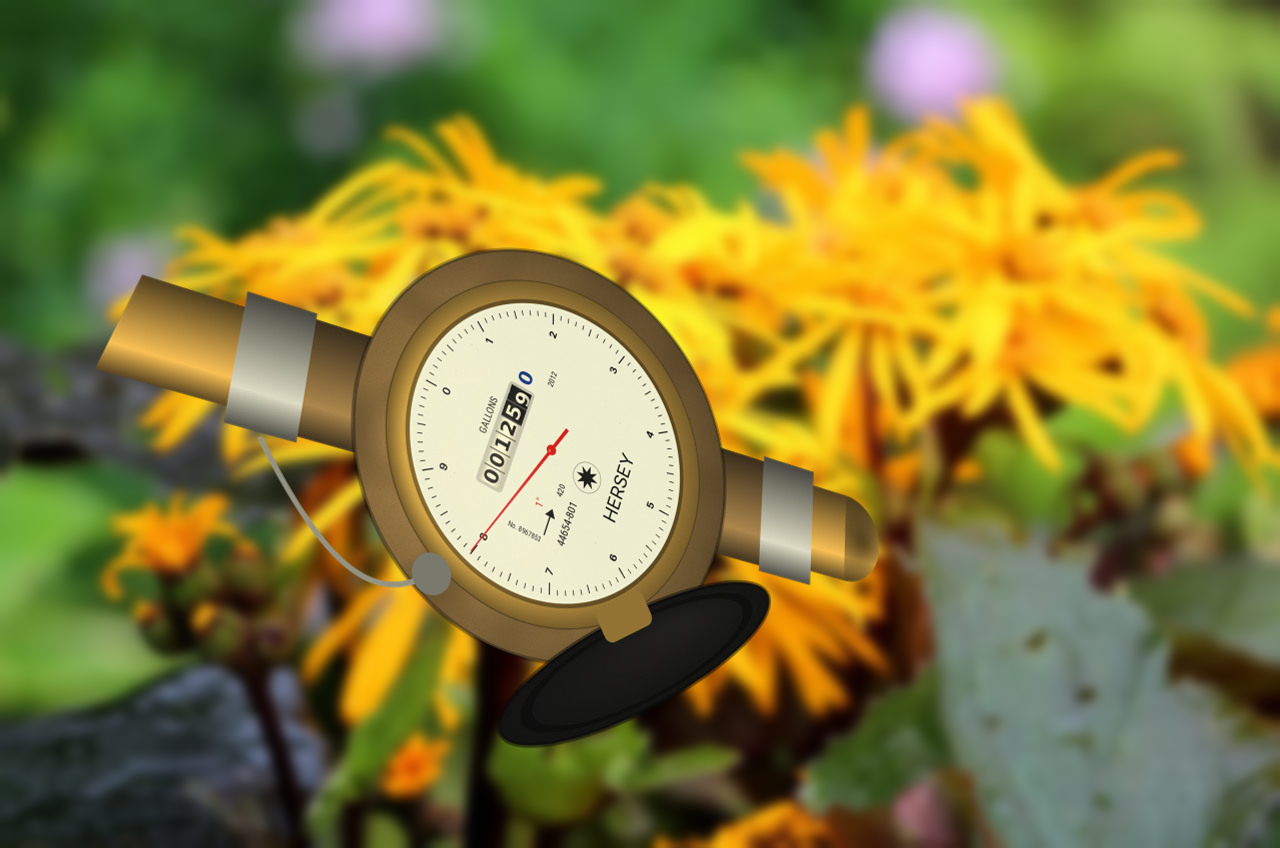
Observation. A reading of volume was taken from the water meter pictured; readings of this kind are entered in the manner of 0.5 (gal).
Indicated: 12588.0 (gal)
